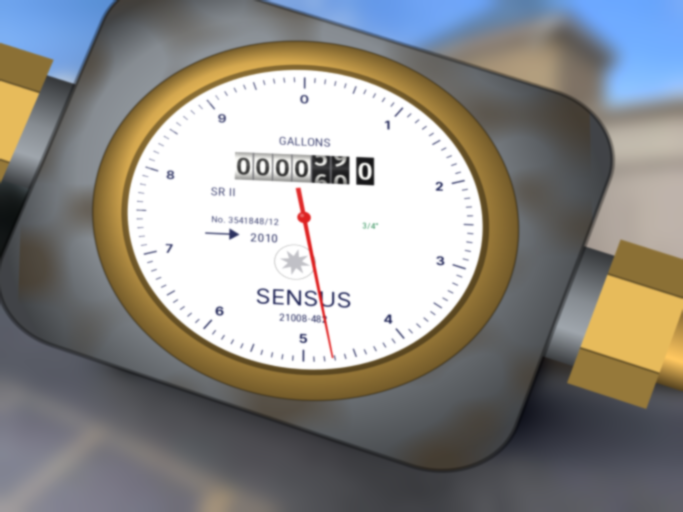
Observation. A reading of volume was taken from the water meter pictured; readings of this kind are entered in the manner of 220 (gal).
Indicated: 594.7 (gal)
